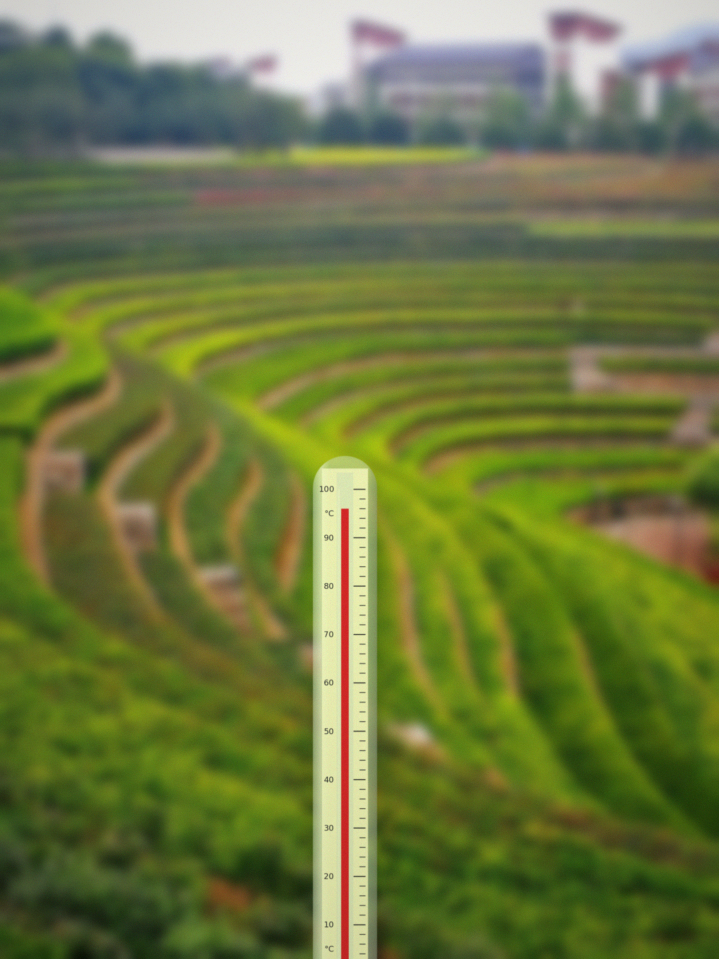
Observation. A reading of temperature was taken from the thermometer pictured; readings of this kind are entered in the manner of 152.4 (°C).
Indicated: 96 (°C)
